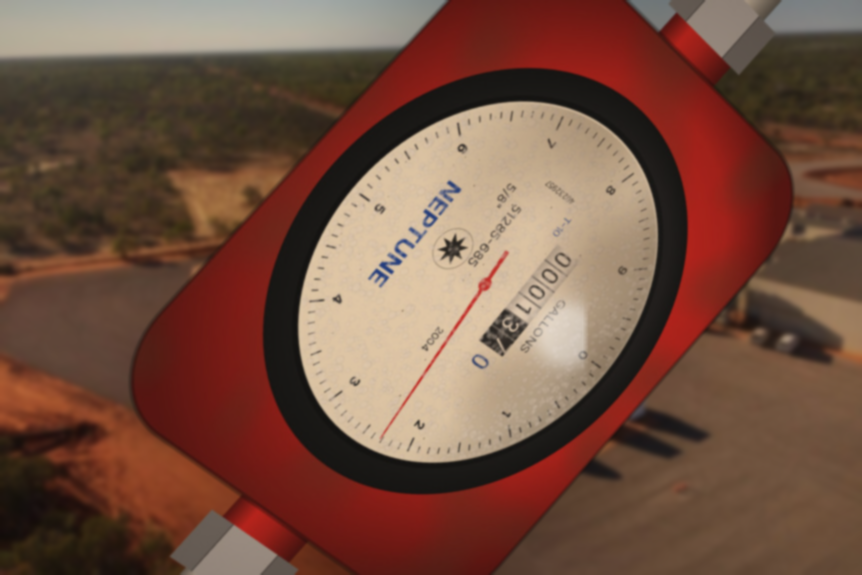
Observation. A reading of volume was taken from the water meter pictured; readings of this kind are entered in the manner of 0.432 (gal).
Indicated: 1372.3 (gal)
